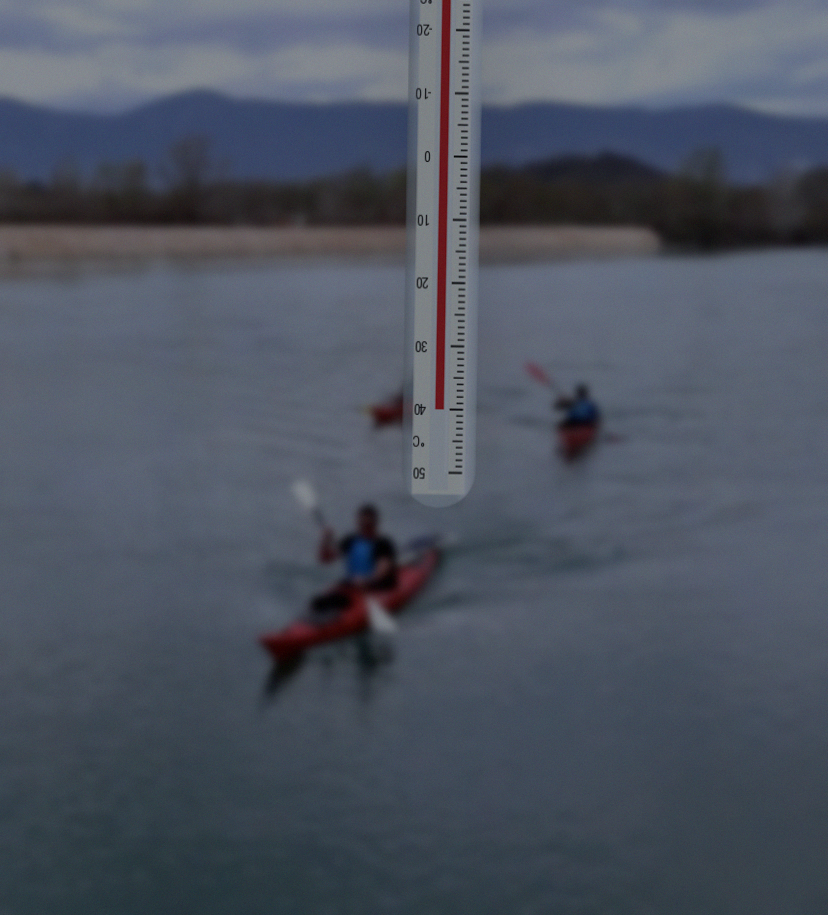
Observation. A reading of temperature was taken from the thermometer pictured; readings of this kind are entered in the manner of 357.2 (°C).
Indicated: 40 (°C)
